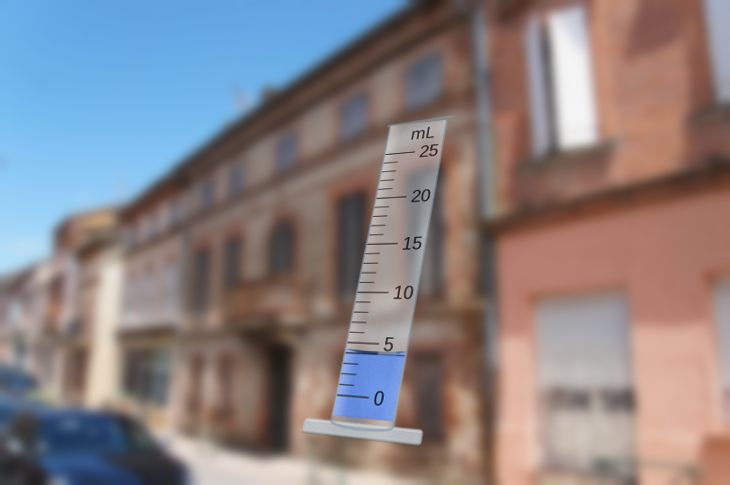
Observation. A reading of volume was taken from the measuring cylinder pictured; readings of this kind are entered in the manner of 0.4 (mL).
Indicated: 4 (mL)
